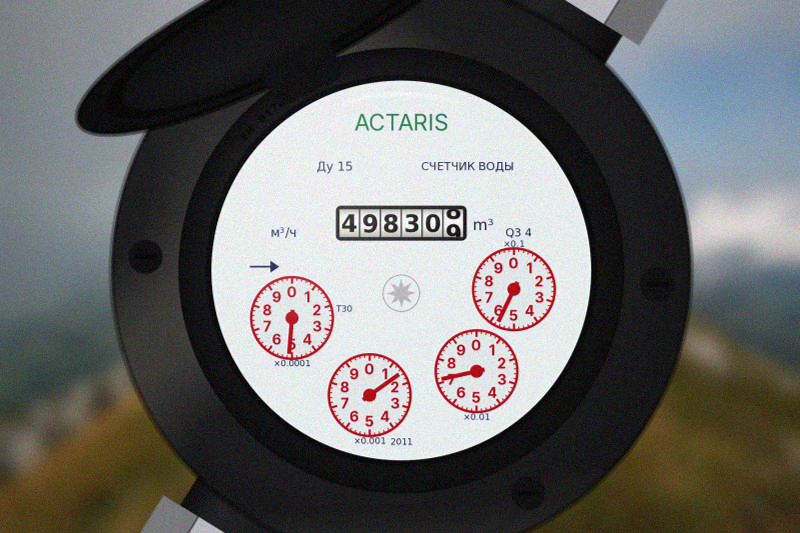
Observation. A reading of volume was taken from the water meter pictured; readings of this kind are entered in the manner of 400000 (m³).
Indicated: 498308.5715 (m³)
